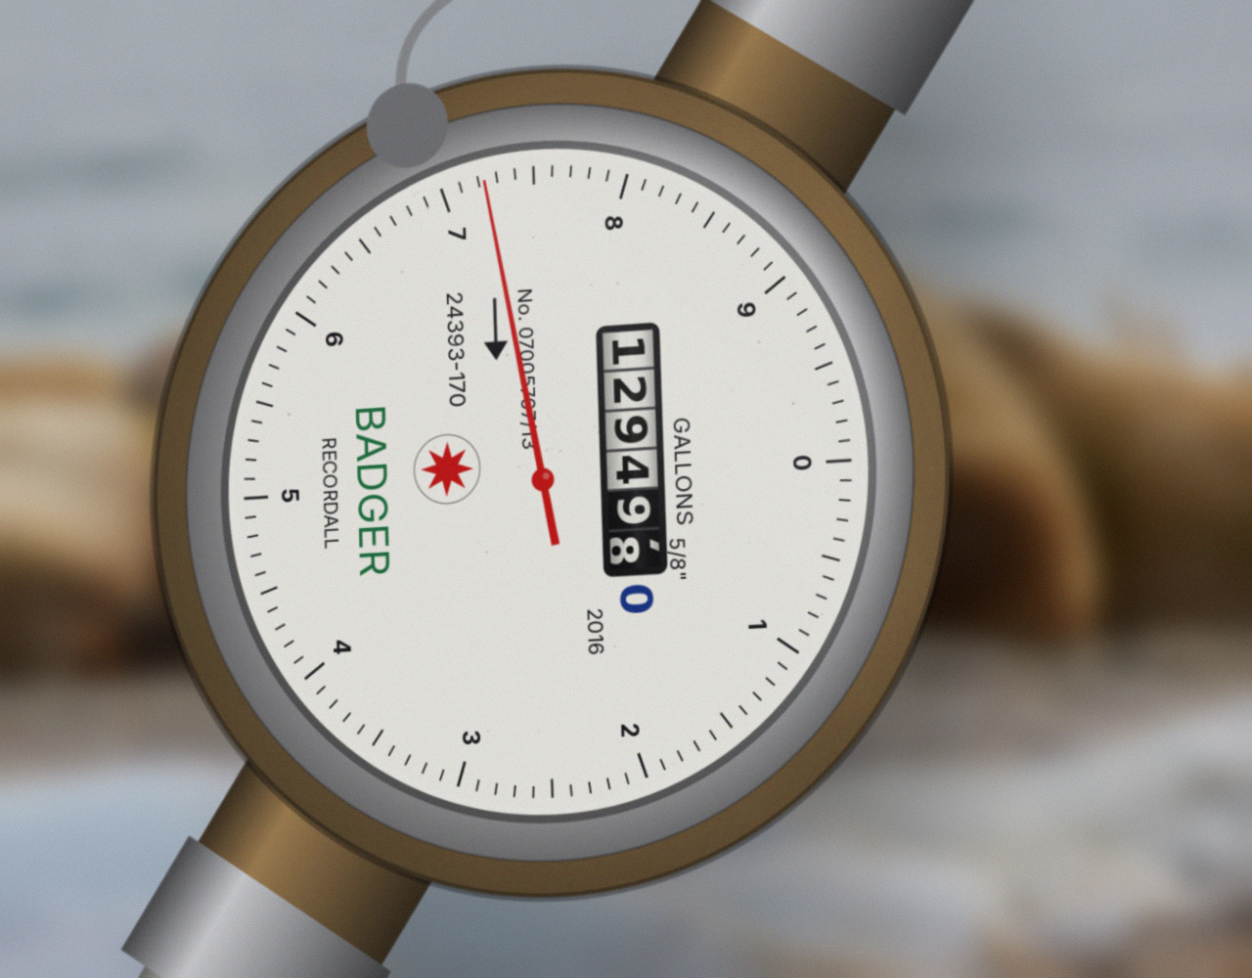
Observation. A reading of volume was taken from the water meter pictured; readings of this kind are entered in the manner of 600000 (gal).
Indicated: 1294977.2 (gal)
